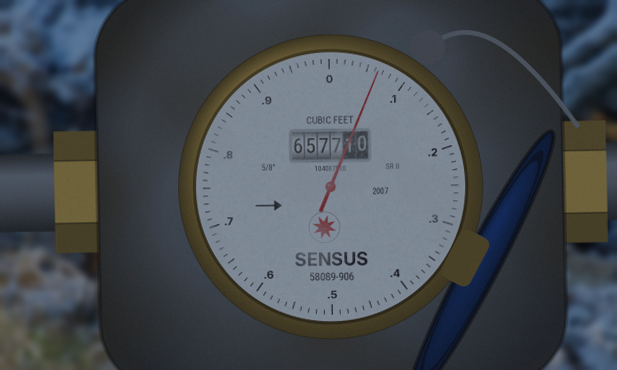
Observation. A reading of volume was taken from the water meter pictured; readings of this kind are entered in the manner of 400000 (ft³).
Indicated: 657710.06 (ft³)
